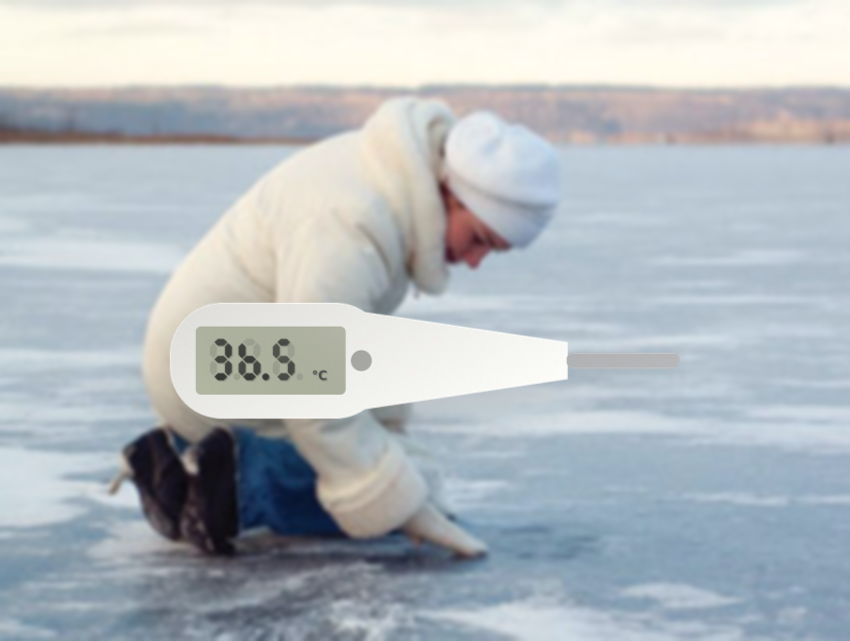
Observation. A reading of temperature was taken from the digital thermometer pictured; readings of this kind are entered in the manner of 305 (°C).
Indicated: 36.5 (°C)
